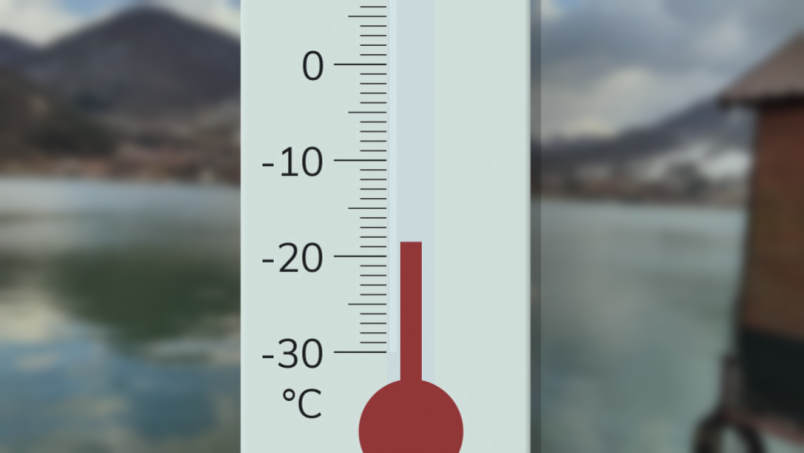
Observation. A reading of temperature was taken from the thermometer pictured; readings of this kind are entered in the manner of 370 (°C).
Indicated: -18.5 (°C)
